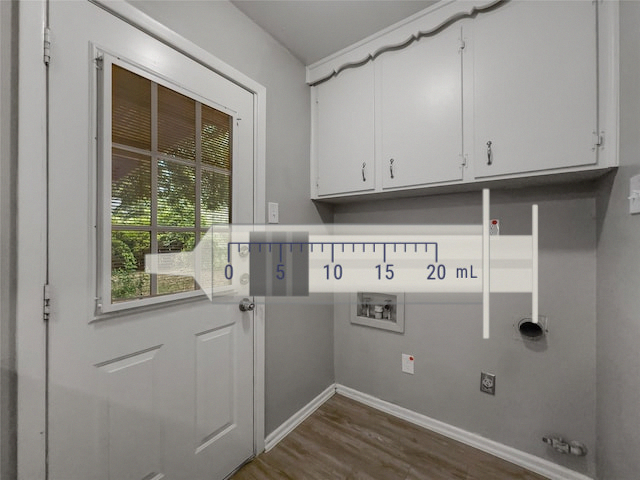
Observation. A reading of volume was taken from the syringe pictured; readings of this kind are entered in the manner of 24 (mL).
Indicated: 2 (mL)
